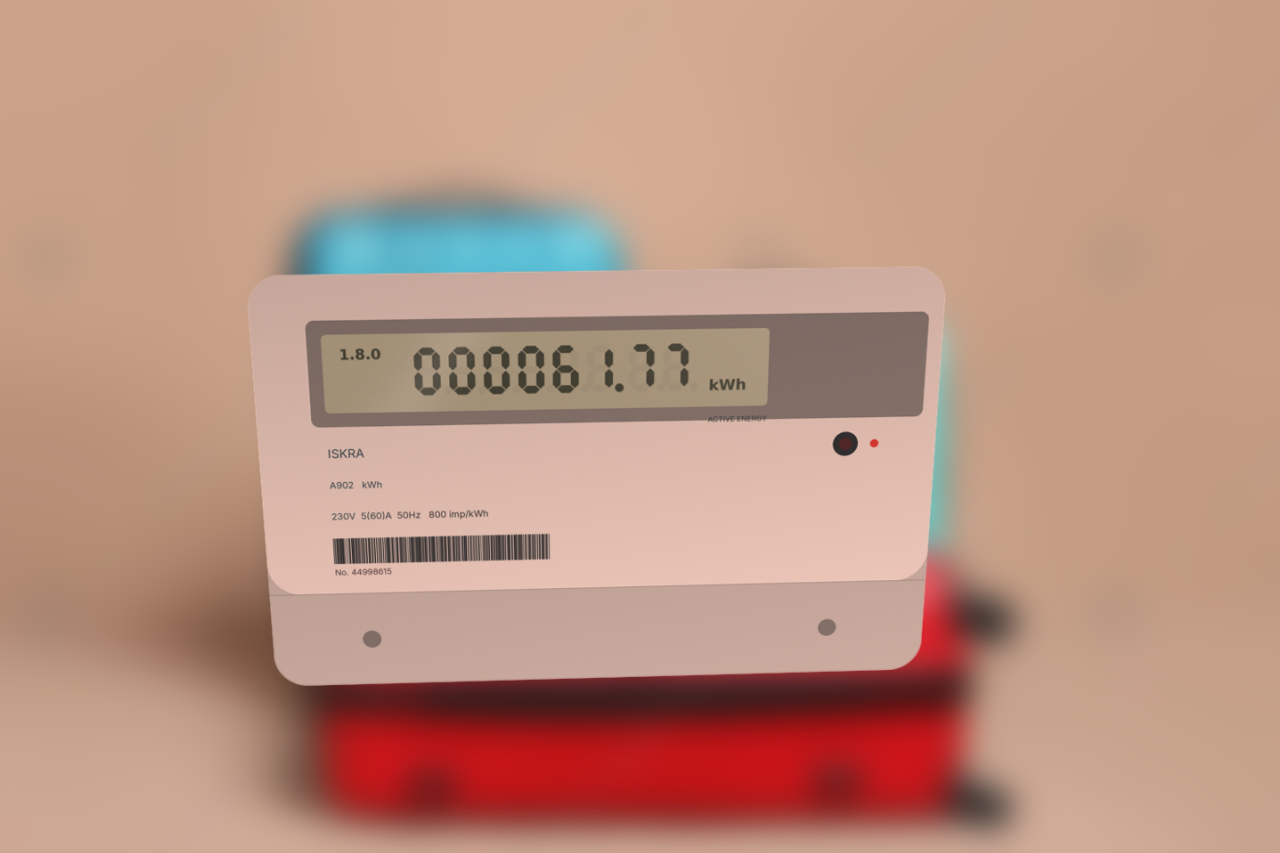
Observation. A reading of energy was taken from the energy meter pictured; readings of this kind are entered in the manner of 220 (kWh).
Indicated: 61.77 (kWh)
